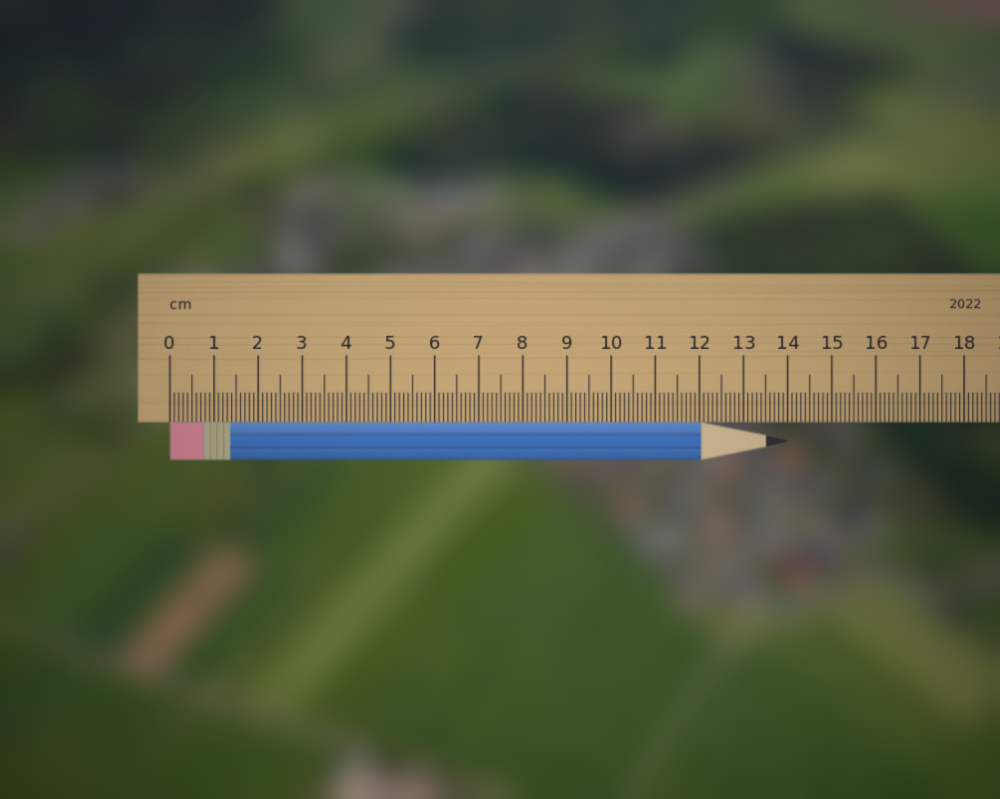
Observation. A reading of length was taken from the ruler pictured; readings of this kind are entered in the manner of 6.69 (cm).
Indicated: 14 (cm)
